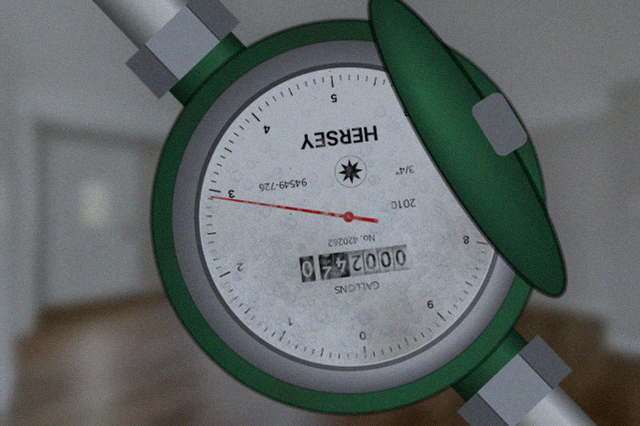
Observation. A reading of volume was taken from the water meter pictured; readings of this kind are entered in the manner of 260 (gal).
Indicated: 2422.9 (gal)
